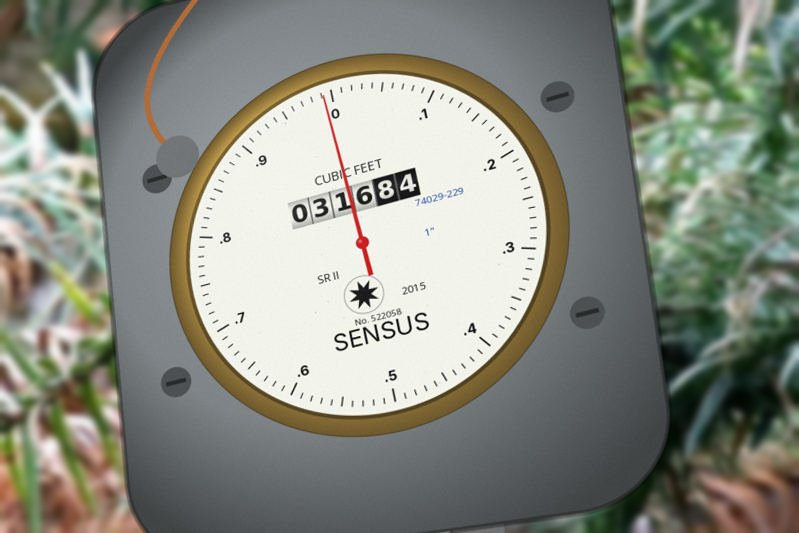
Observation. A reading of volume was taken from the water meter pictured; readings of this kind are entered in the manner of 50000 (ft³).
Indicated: 31683.99 (ft³)
